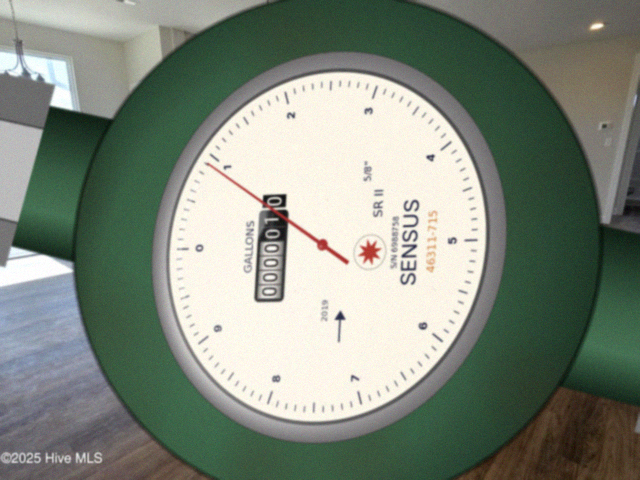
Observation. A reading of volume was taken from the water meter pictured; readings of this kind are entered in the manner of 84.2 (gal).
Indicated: 10.9 (gal)
